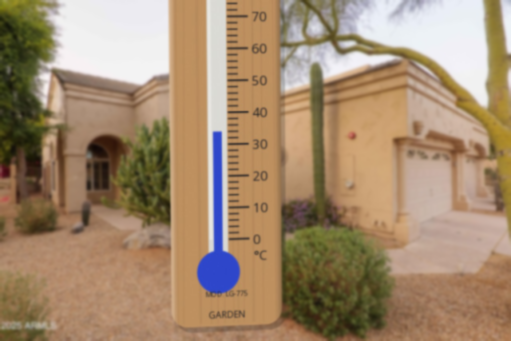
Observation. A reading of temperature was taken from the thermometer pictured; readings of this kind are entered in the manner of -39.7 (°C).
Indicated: 34 (°C)
